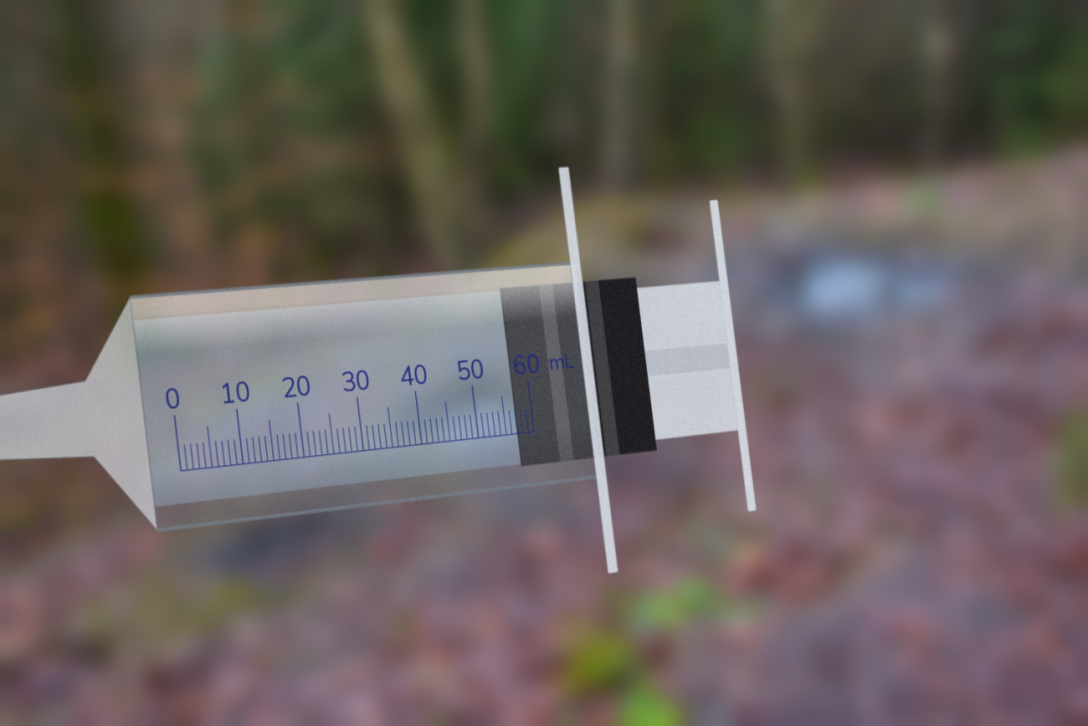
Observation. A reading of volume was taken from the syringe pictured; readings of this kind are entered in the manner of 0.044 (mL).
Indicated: 57 (mL)
